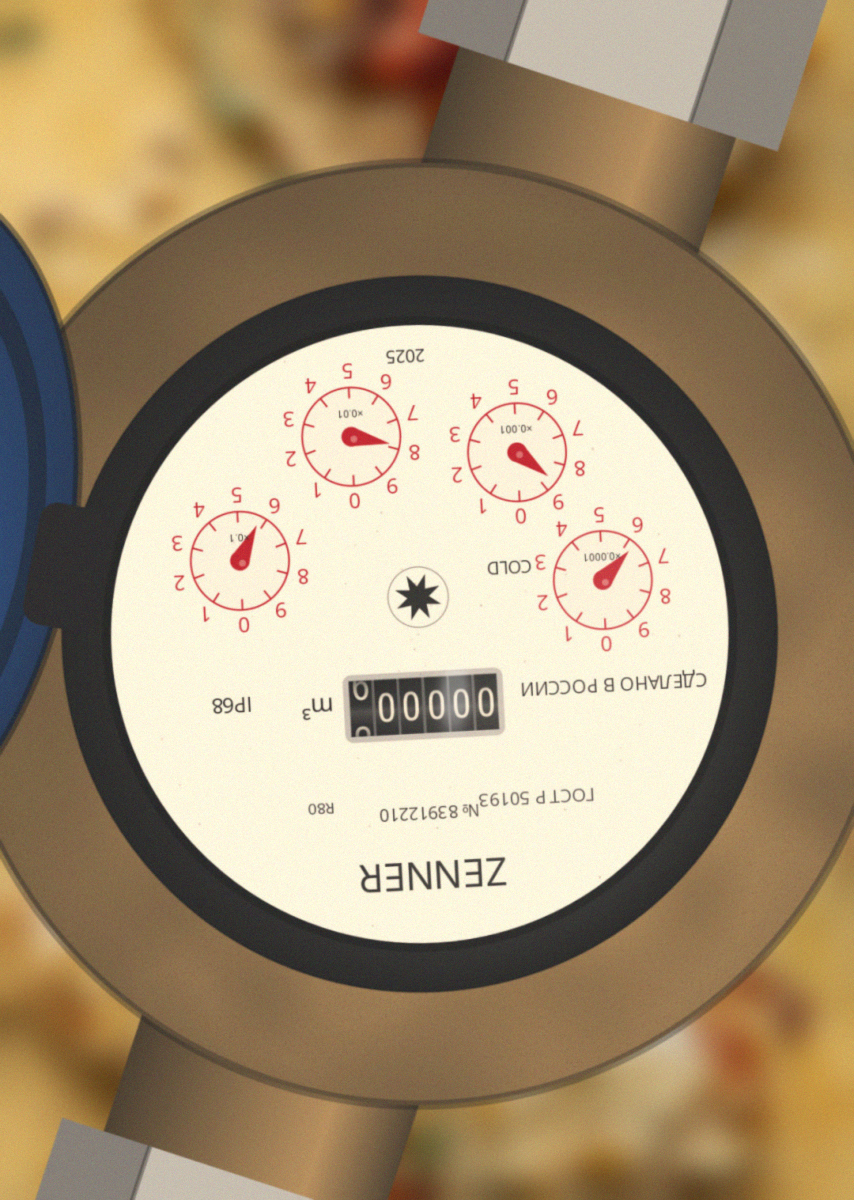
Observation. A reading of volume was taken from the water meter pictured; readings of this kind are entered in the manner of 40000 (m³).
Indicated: 8.5786 (m³)
